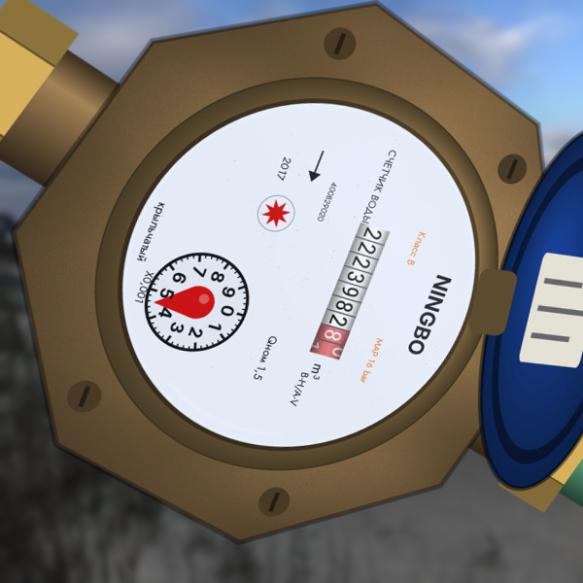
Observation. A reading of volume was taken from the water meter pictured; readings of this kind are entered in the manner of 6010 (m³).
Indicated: 2223982.804 (m³)
